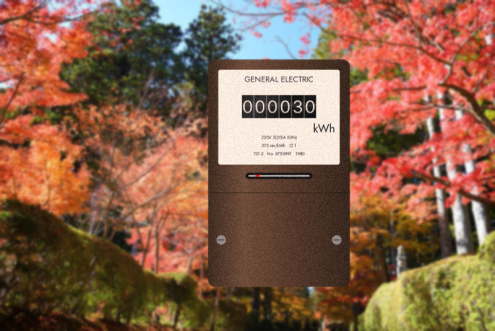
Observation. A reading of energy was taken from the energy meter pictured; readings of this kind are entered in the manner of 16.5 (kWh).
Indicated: 30 (kWh)
